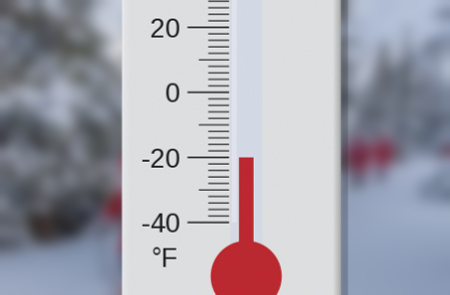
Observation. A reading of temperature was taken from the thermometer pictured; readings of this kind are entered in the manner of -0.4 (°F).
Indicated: -20 (°F)
